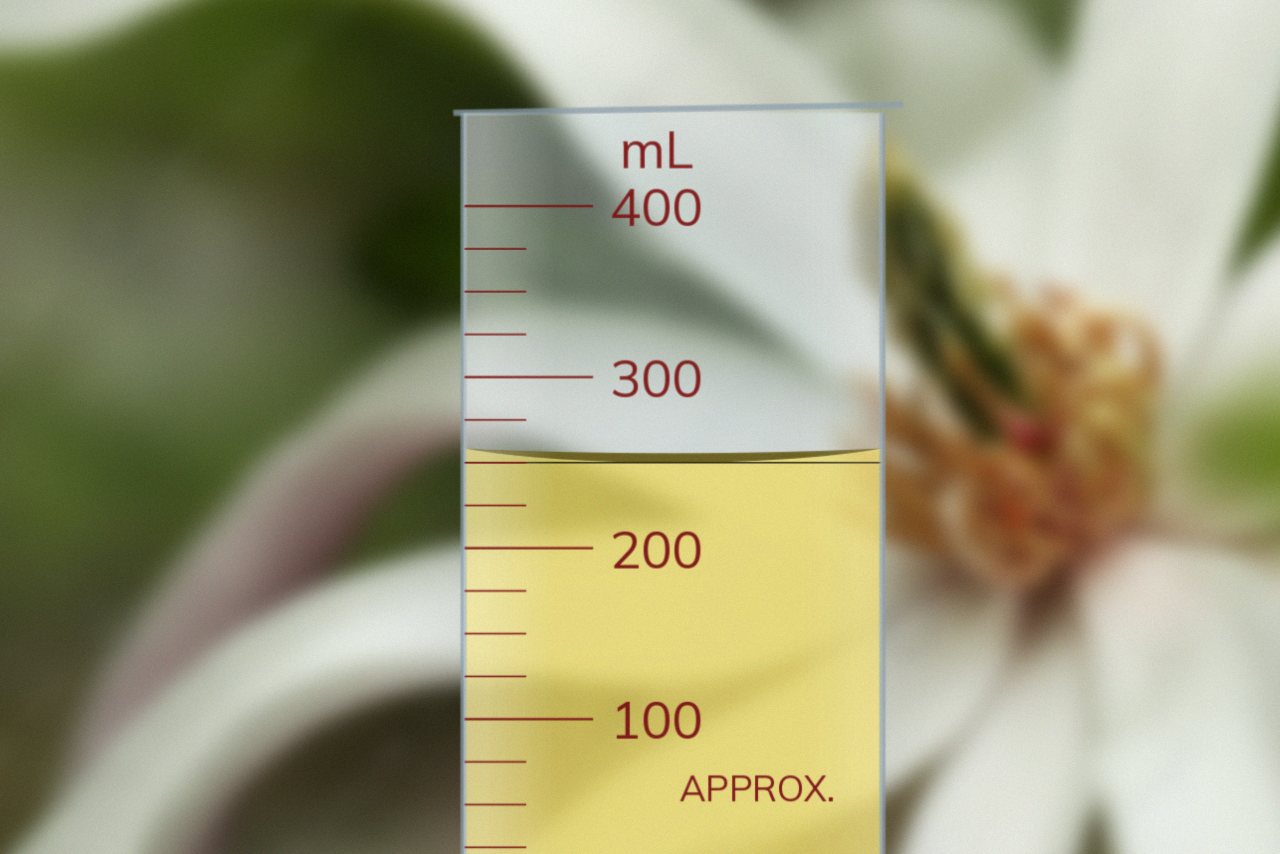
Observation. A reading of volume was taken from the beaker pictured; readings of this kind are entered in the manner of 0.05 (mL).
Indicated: 250 (mL)
